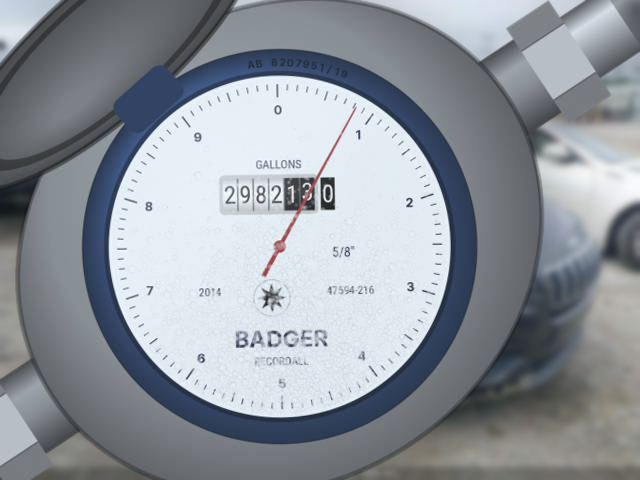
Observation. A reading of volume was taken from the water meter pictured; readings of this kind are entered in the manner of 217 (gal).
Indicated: 2982130.8 (gal)
